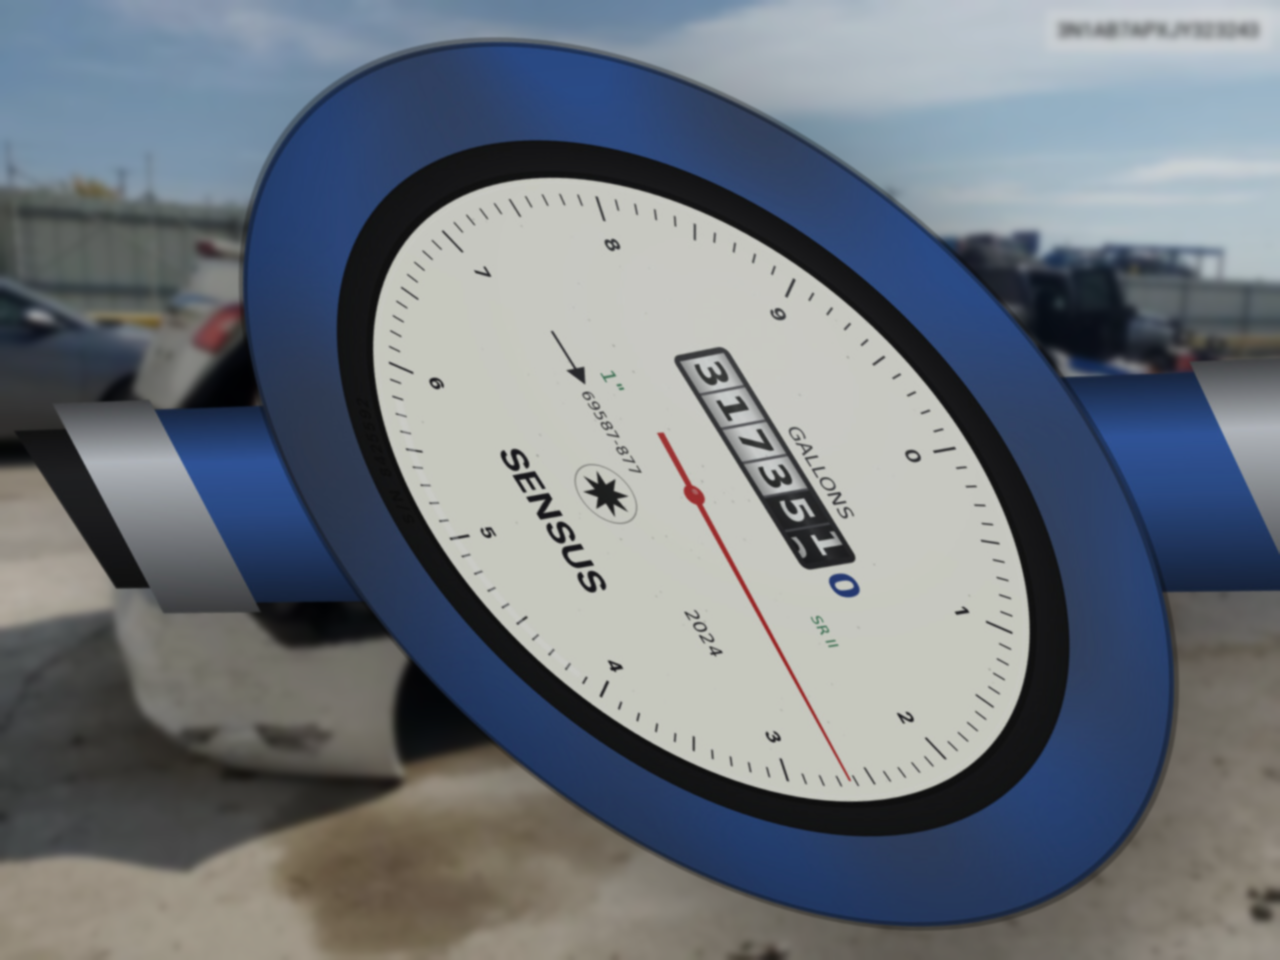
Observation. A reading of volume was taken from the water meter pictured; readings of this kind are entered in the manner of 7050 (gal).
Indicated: 3173512.6 (gal)
